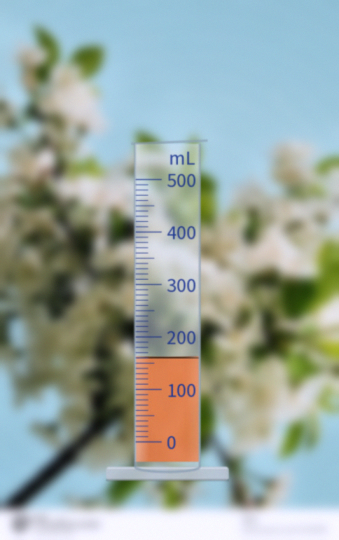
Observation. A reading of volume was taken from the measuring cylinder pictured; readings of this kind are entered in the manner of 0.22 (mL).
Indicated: 160 (mL)
